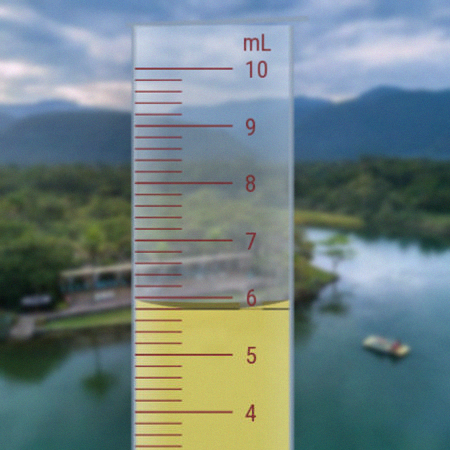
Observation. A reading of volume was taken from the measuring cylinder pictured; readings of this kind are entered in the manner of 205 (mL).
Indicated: 5.8 (mL)
